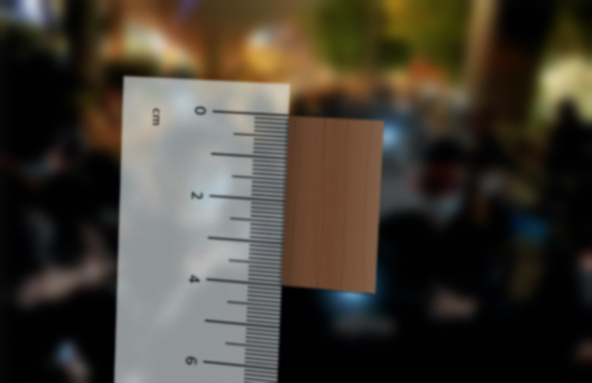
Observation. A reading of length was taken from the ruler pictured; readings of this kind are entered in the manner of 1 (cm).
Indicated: 4 (cm)
